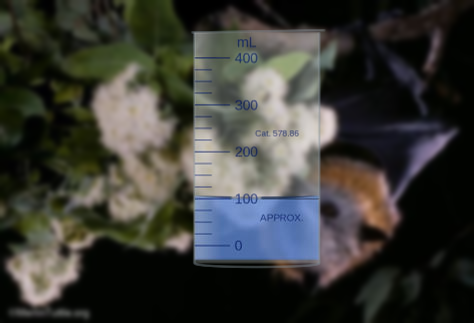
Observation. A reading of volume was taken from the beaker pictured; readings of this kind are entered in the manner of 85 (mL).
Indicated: 100 (mL)
